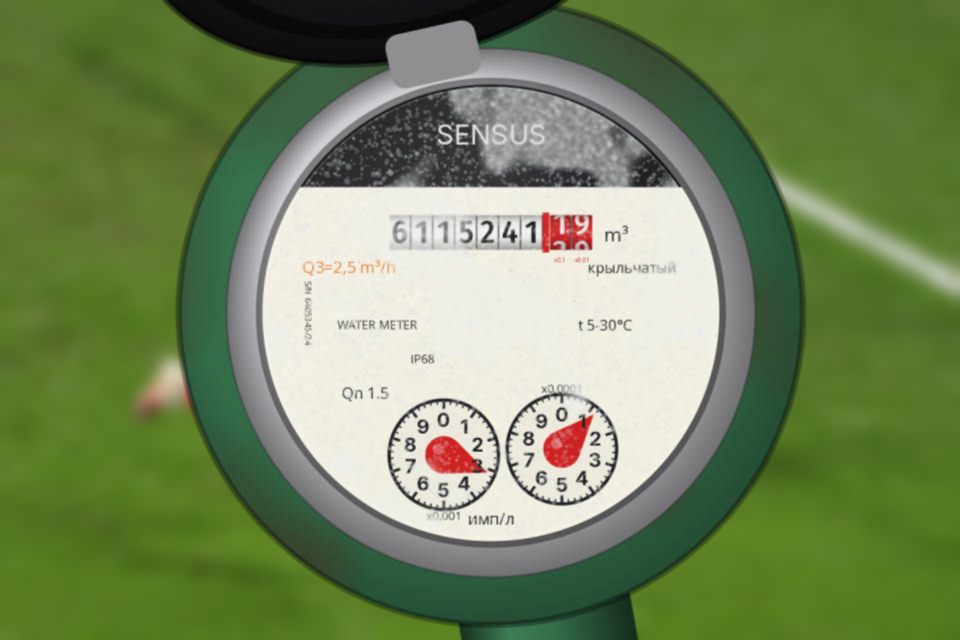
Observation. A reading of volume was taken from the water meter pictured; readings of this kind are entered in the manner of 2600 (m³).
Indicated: 6115241.1931 (m³)
